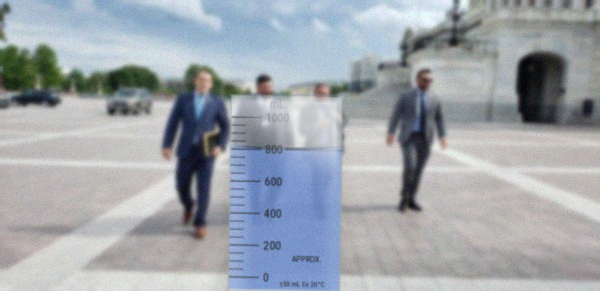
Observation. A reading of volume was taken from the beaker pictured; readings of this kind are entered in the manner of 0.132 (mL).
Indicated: 800 (mL)
